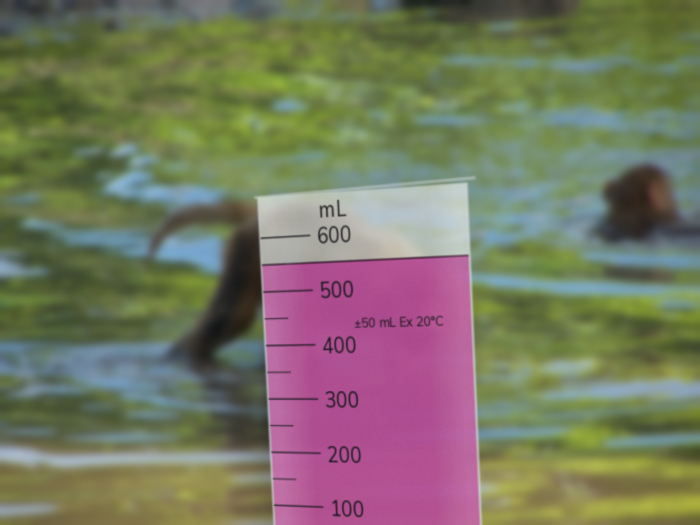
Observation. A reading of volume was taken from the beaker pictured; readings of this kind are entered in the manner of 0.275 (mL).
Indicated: 550 (mL)
